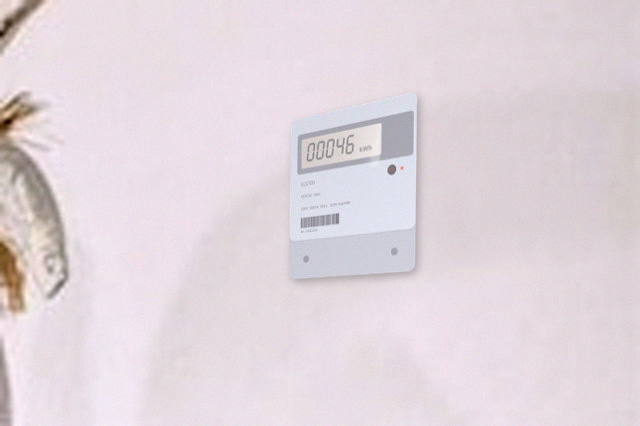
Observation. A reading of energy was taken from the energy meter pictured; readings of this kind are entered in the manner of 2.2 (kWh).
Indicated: 46 (kWh)
